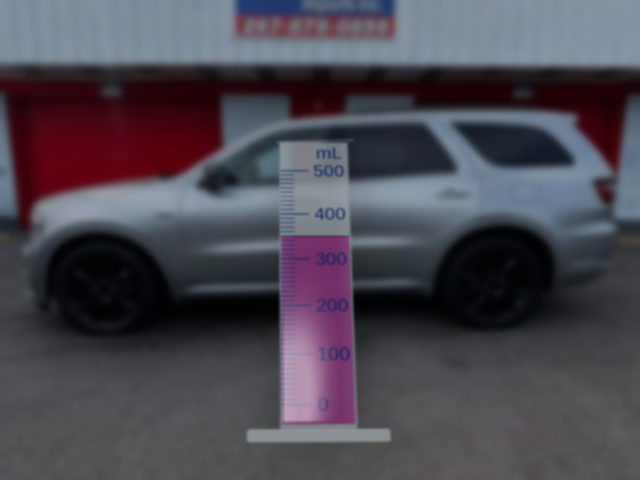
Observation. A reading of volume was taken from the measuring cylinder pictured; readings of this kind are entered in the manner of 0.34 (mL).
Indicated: 350 (mL)
